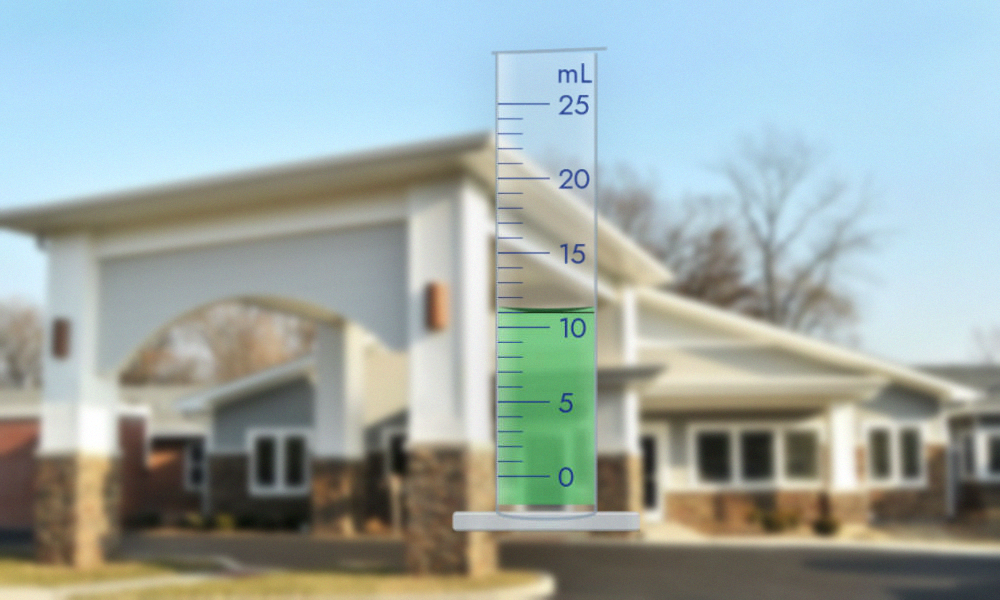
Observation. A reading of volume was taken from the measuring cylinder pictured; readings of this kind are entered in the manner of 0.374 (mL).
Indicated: 11 (mL)
